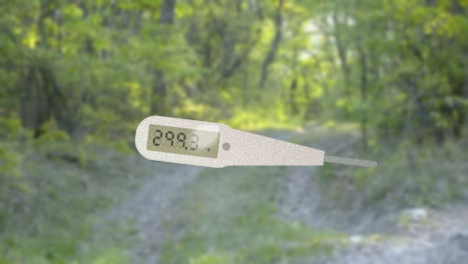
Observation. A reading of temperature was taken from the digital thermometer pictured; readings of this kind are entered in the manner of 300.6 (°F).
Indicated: 299.3 (°F)
